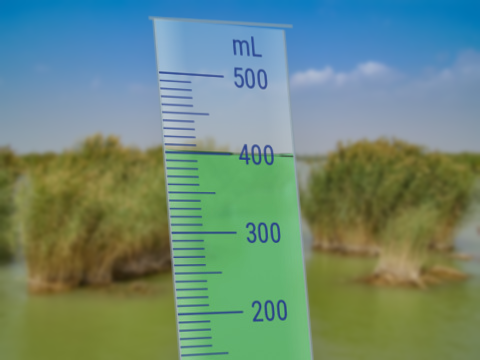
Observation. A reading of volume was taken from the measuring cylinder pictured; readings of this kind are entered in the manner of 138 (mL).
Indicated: 400 (mL)
